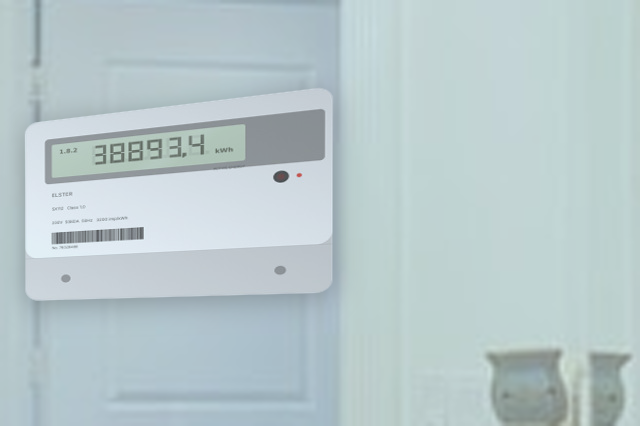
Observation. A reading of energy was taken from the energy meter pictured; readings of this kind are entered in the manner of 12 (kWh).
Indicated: 38893.4 (kWh)
